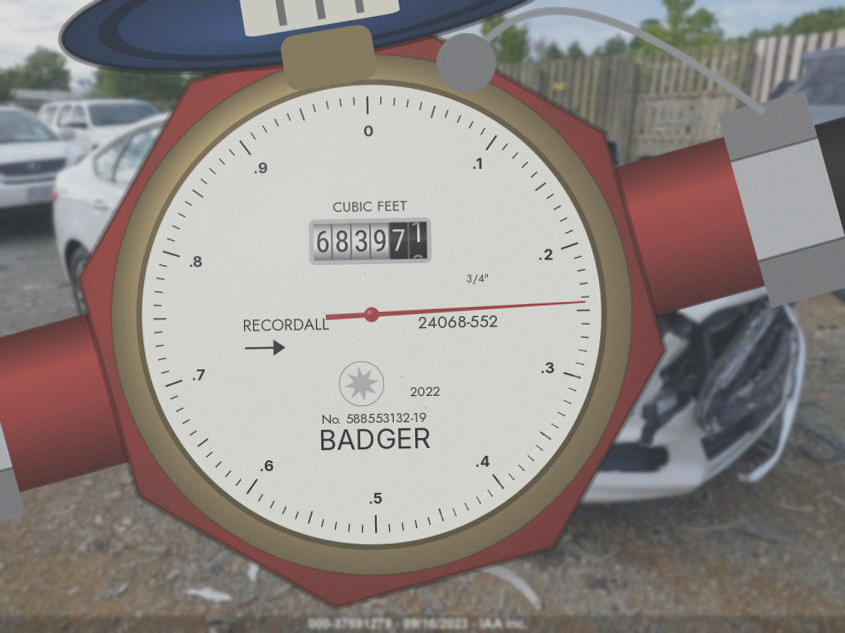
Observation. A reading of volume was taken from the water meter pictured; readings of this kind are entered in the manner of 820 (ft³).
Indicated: 683971.24 (ft³)
